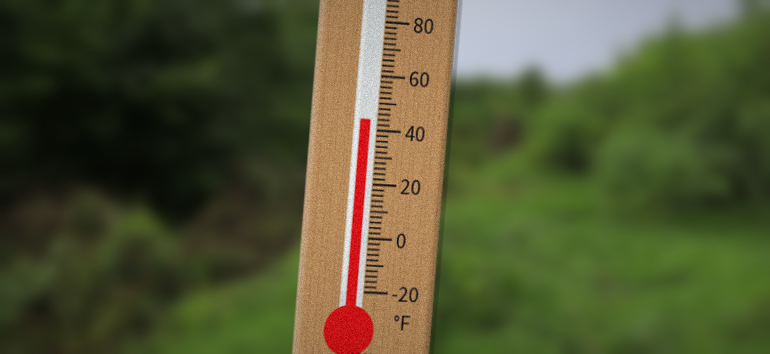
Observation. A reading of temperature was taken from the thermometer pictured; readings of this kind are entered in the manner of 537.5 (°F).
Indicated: 44 (°F)
